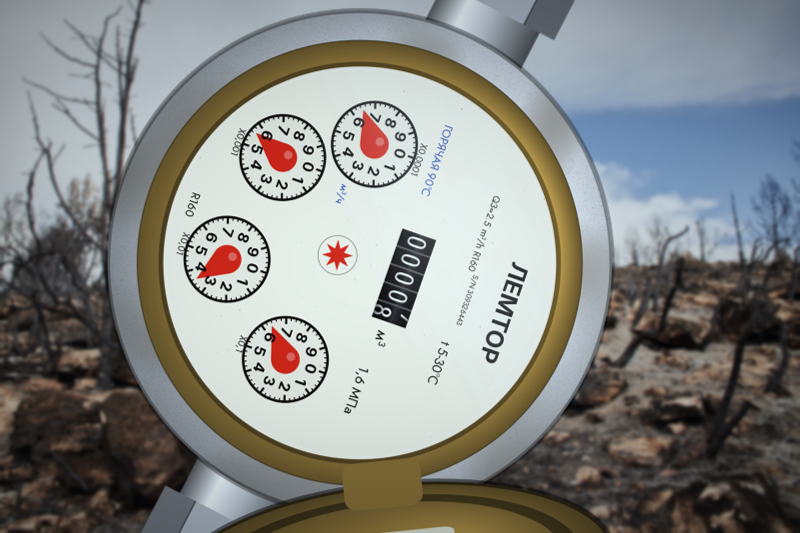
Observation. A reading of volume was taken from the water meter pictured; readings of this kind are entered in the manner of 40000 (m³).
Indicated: 7.6356 (m³)
